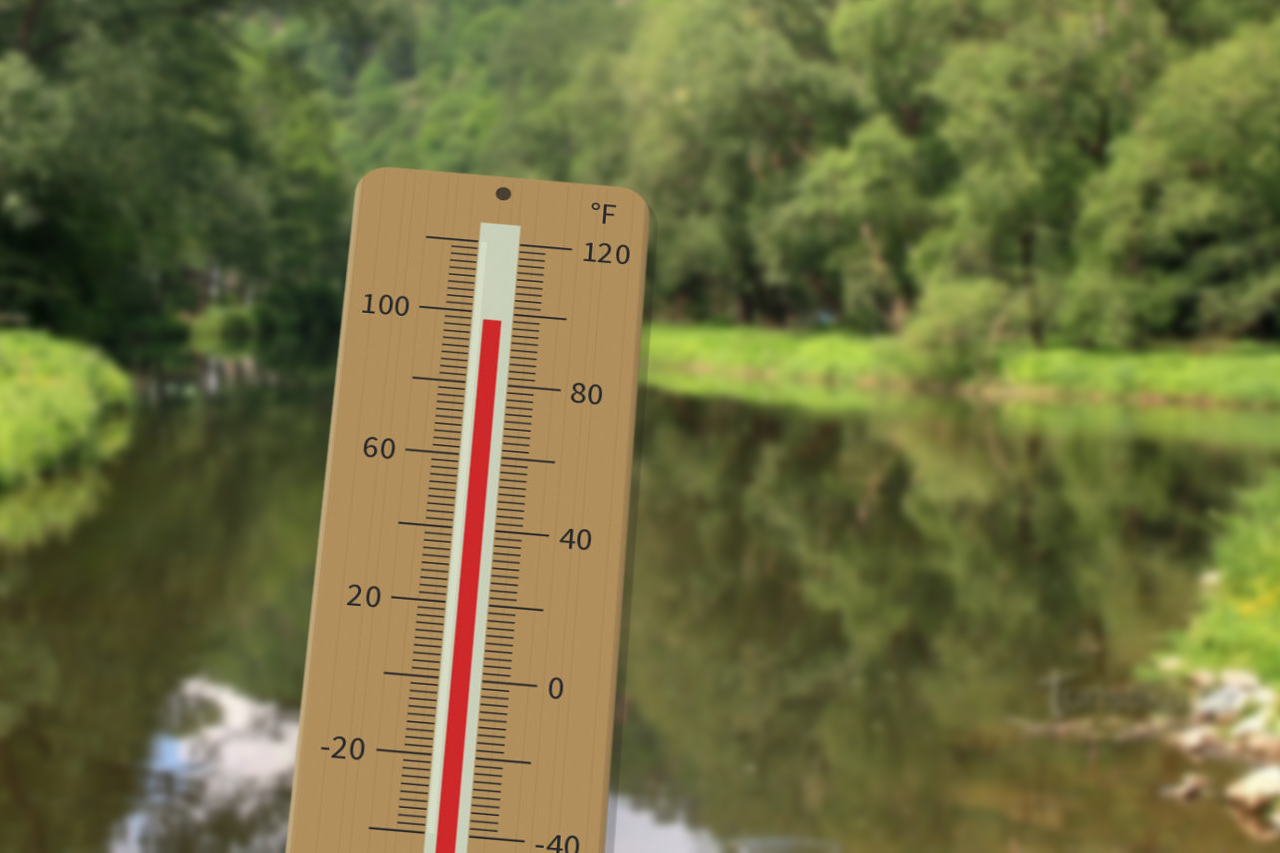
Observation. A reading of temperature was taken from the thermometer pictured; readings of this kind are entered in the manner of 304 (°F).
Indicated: 98 (°F)
